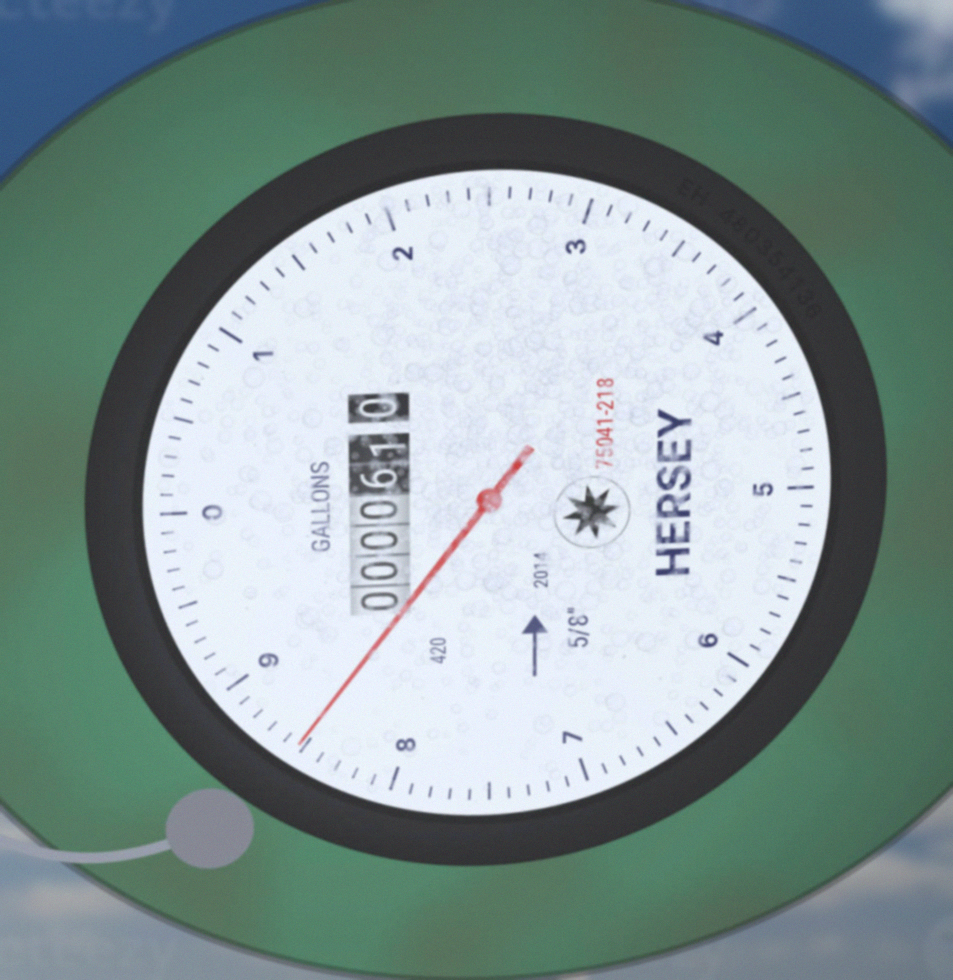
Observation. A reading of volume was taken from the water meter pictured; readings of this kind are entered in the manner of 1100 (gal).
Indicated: 608.5 (gal)
